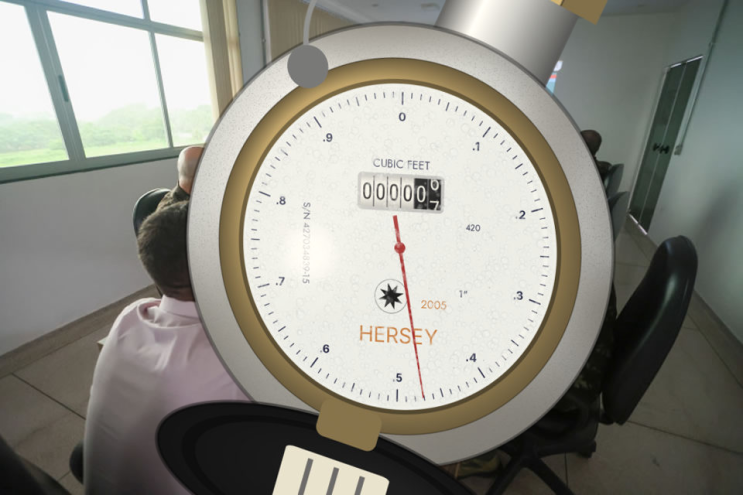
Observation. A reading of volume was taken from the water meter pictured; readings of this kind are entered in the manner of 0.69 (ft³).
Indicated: 6.47 (ft³)
